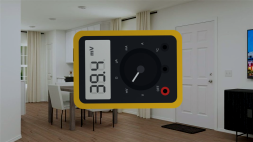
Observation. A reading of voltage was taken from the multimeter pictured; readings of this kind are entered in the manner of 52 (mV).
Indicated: 39.4 (mV)
